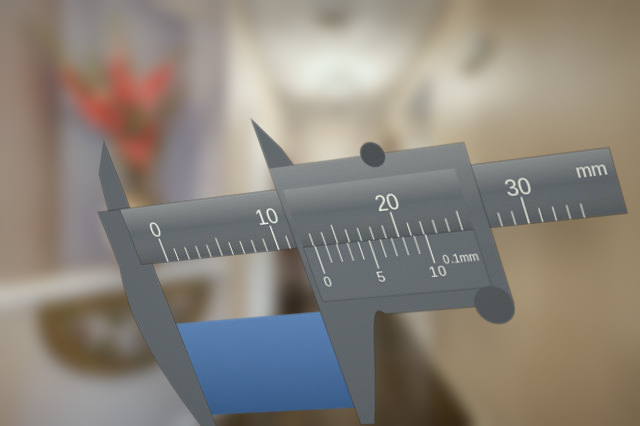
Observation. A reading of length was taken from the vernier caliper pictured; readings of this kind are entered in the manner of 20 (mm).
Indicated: 13.1 (mm)
